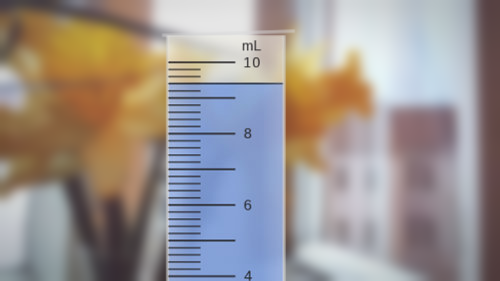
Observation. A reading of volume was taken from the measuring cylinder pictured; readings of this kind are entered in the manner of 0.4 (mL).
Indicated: 9.4 (mL)
